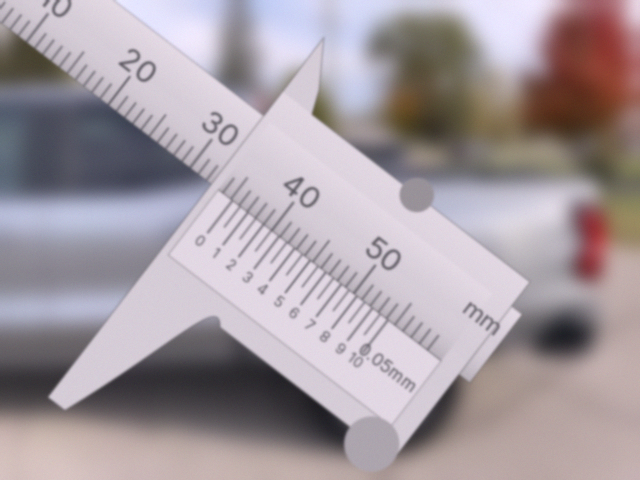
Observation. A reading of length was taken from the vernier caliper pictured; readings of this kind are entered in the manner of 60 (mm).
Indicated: 35.2 (mm)
